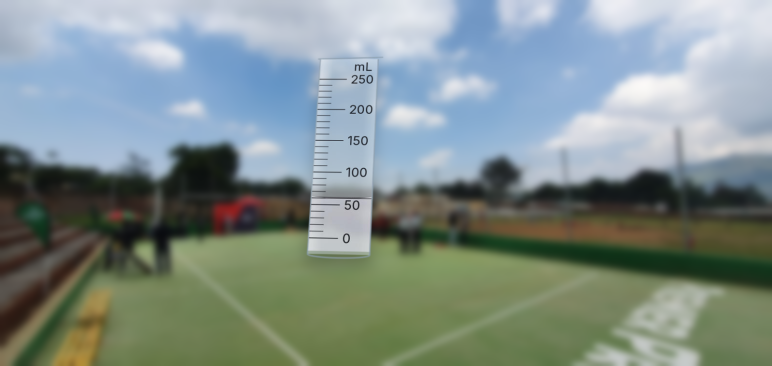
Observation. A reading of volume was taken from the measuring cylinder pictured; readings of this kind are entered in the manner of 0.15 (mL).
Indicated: 60 (mL)
